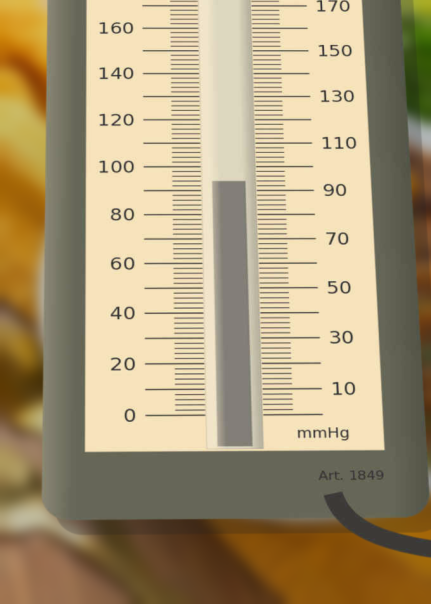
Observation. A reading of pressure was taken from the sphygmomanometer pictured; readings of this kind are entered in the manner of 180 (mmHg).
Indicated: 94 (mmHg)
